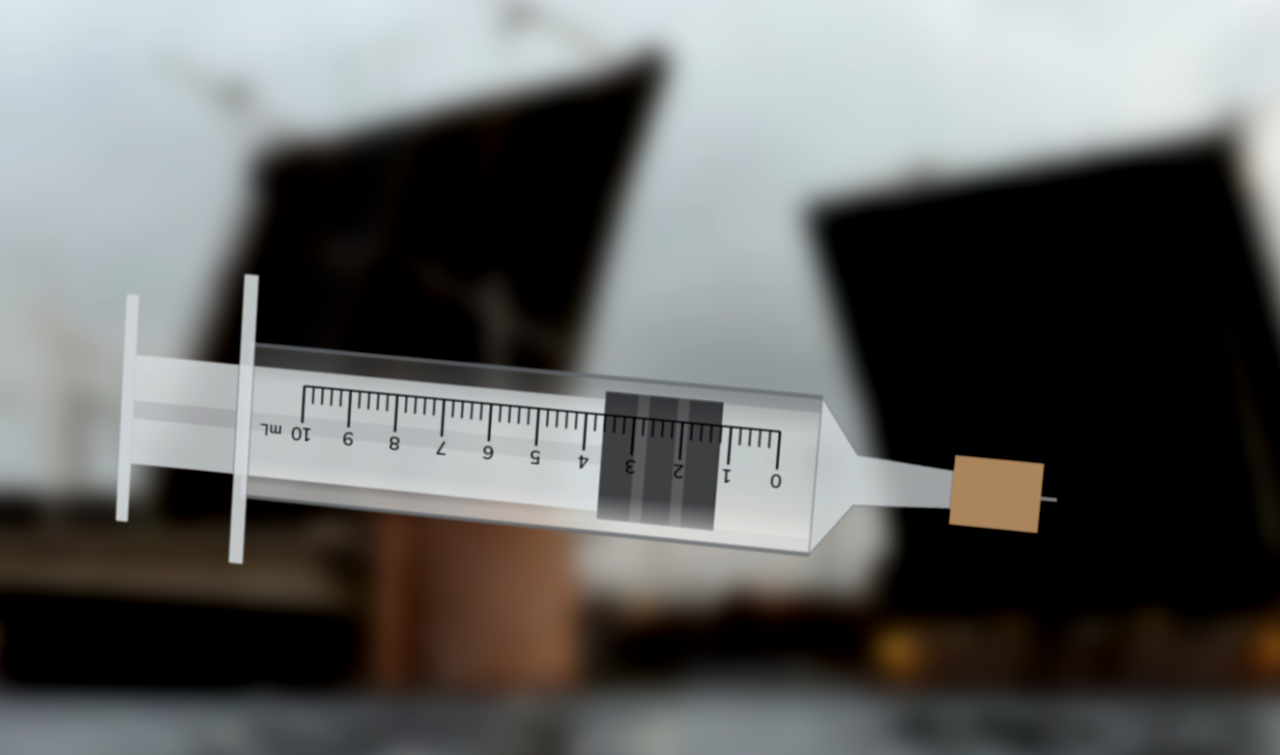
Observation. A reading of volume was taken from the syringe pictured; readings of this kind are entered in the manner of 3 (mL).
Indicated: 1.2 (mL)
